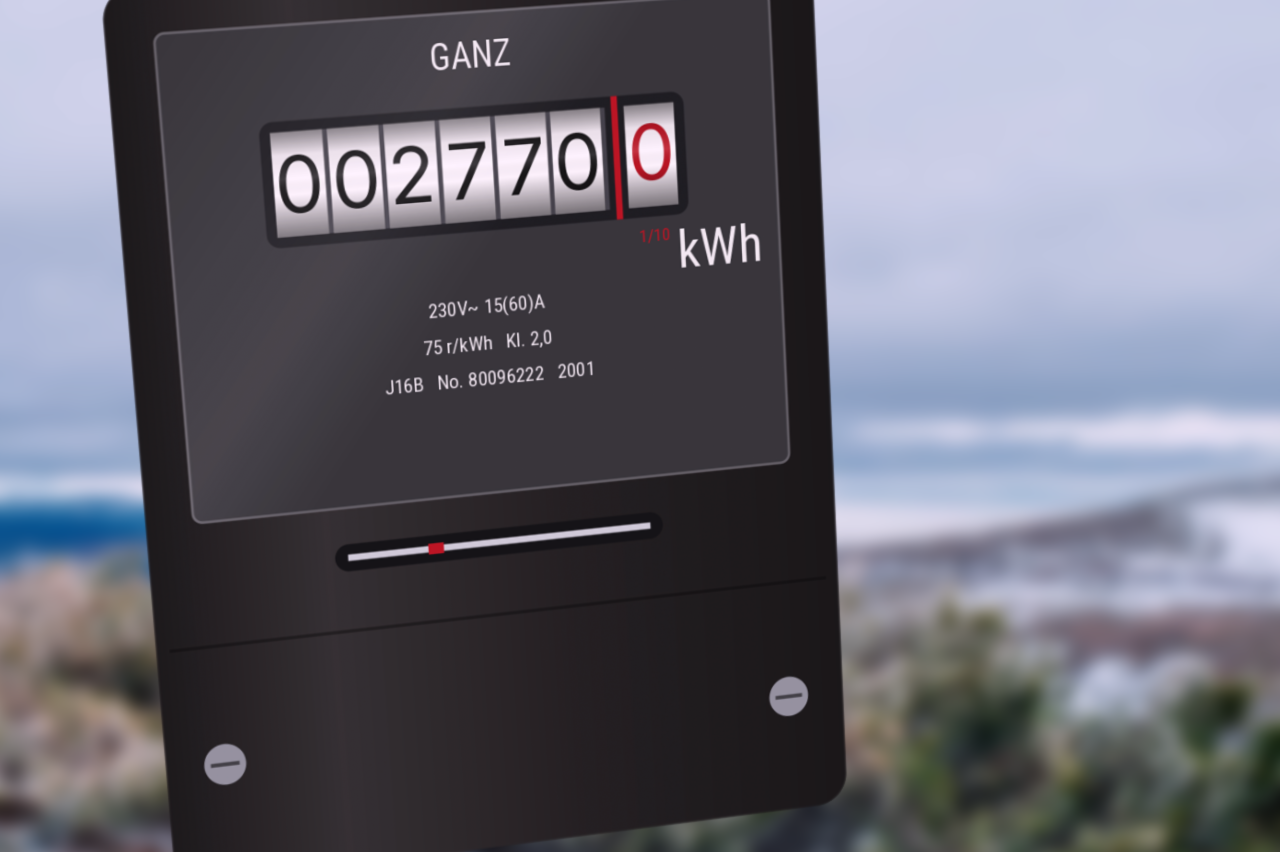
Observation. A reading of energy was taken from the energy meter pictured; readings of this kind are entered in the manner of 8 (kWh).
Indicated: 2770.0 (kWh)
